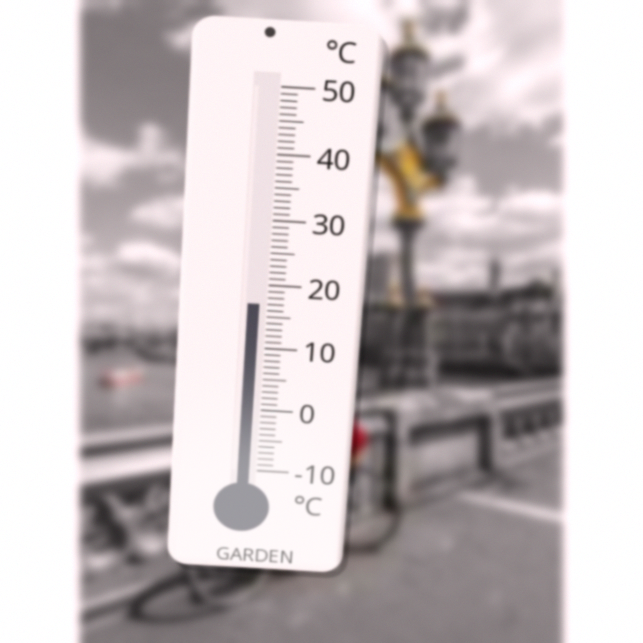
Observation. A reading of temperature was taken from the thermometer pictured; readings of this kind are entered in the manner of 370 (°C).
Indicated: 17 (°C)
